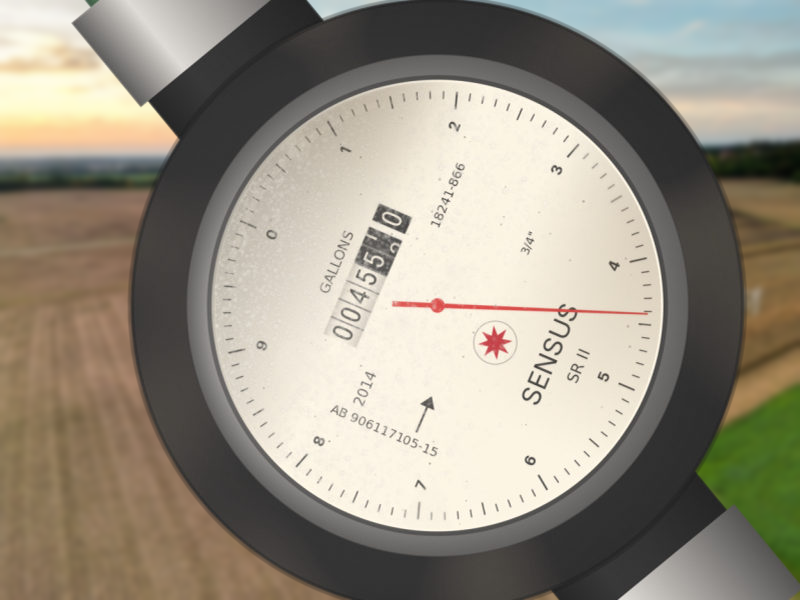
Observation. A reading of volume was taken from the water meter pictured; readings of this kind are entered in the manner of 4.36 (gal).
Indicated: 45514.4 (gal)
